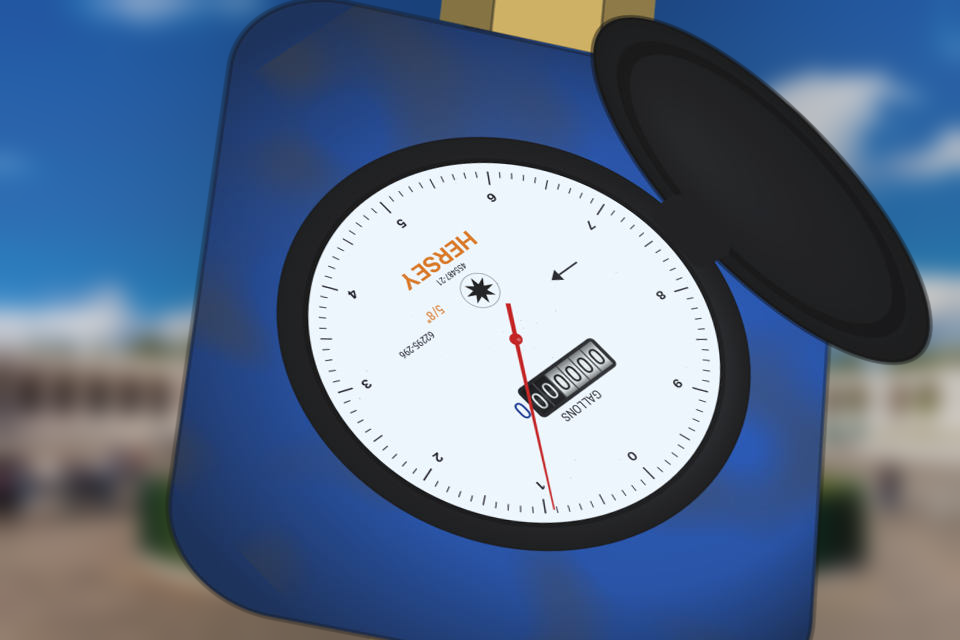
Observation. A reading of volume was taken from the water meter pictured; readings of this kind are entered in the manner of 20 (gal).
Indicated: 0.9 (gal)
